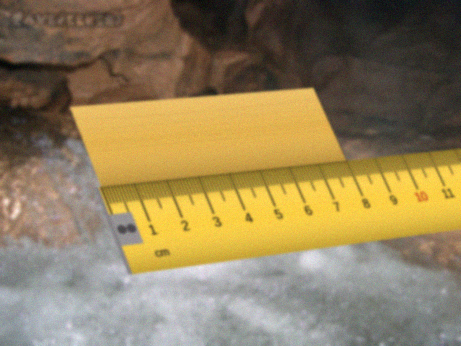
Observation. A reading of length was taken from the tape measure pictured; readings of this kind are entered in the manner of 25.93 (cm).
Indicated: 8 (cm)
